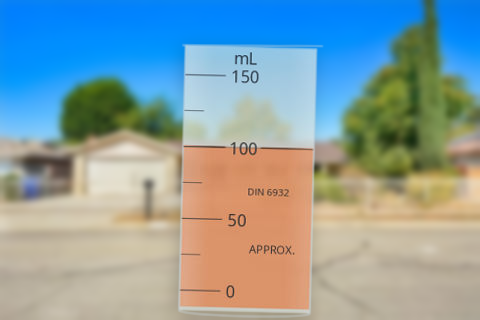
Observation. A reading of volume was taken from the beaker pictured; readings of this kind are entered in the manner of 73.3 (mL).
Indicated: 100 (mL)
